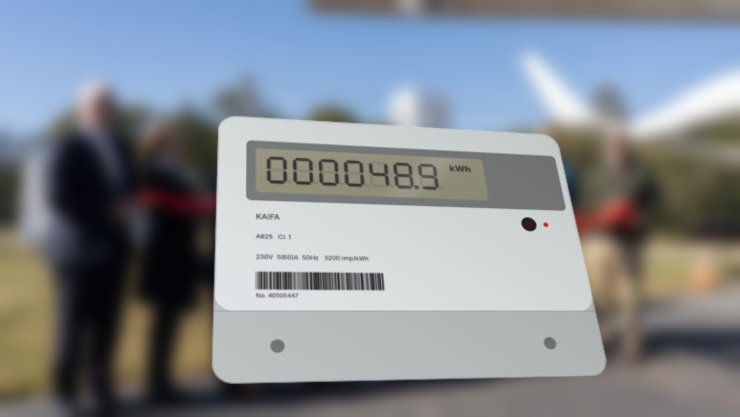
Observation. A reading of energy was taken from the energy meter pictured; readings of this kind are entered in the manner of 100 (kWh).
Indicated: 48.9 (kWh)
